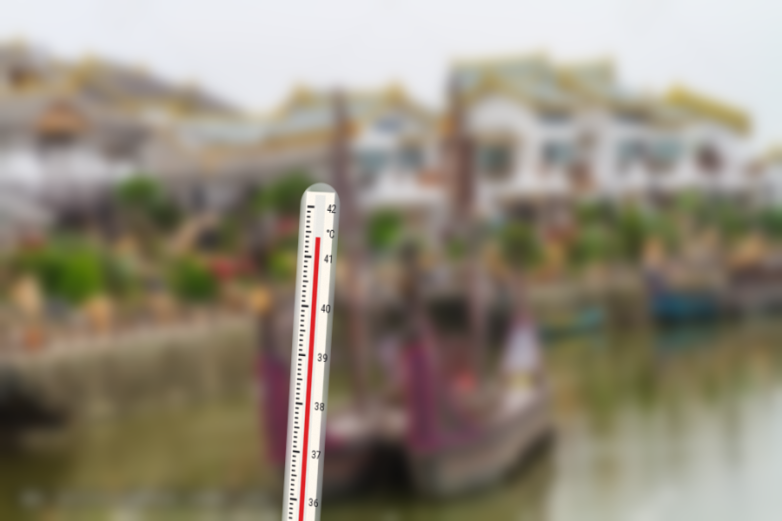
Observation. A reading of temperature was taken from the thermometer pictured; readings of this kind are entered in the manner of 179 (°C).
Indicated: 41.4 (°C)
